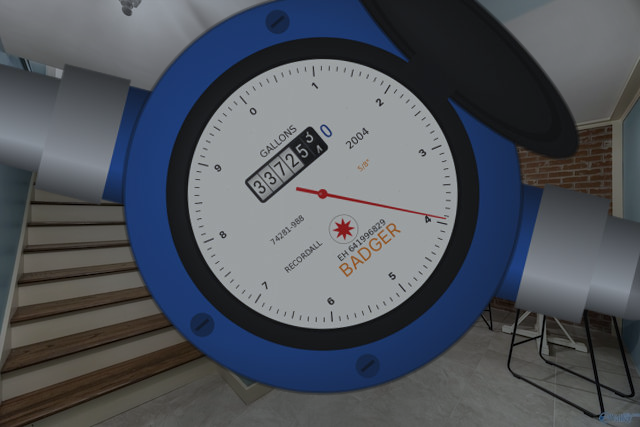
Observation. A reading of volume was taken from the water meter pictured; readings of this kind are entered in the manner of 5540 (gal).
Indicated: 3372533.9 (gal)
